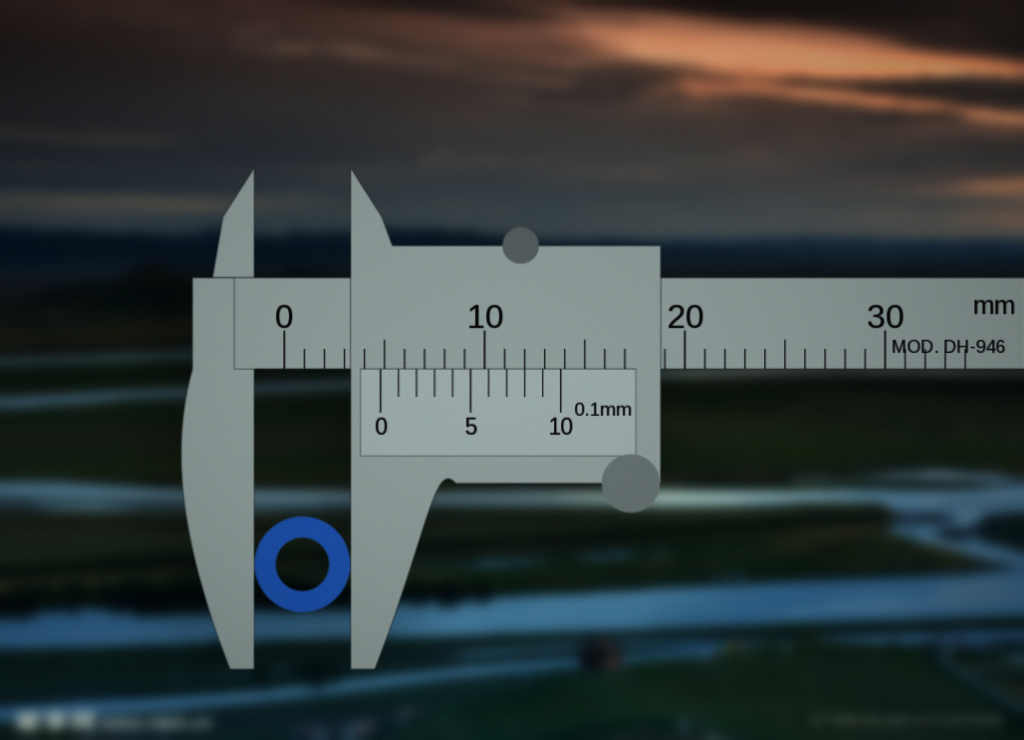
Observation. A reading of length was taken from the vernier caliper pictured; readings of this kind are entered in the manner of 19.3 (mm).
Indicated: 4.8 (mm)
